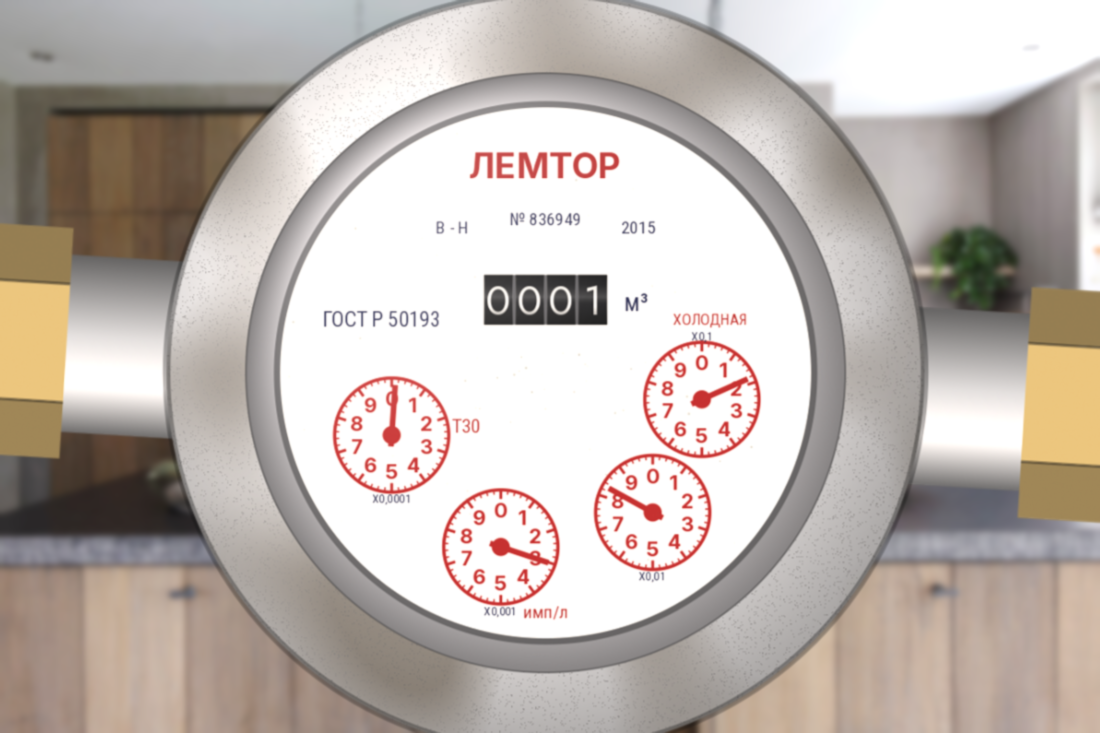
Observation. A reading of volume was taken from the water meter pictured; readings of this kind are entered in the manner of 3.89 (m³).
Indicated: 1.1830 (m³)
